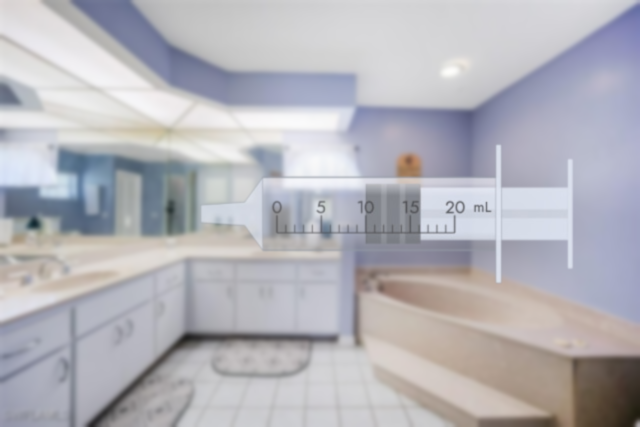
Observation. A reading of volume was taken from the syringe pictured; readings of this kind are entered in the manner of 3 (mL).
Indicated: 10 (mL)
